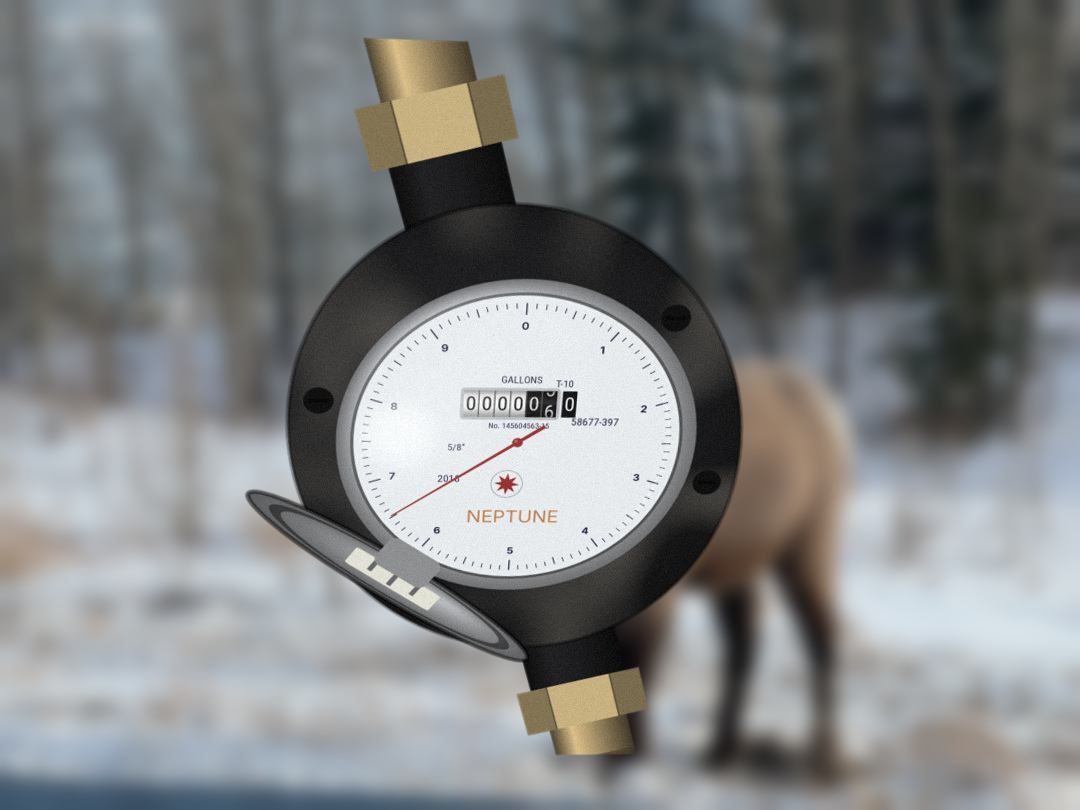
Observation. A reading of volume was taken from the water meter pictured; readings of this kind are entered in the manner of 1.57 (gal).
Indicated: 56.5 (gal)
